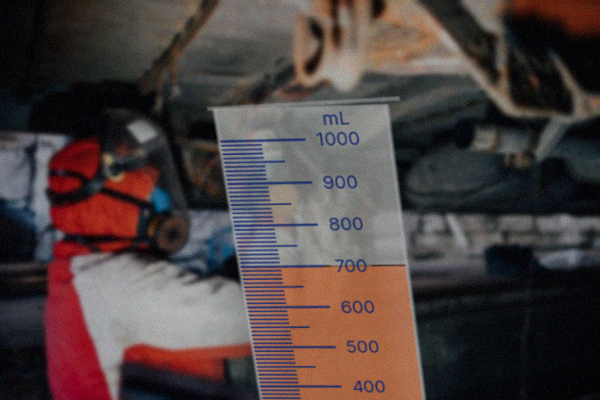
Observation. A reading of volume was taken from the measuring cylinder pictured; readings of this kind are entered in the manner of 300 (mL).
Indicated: 700 (mL)
